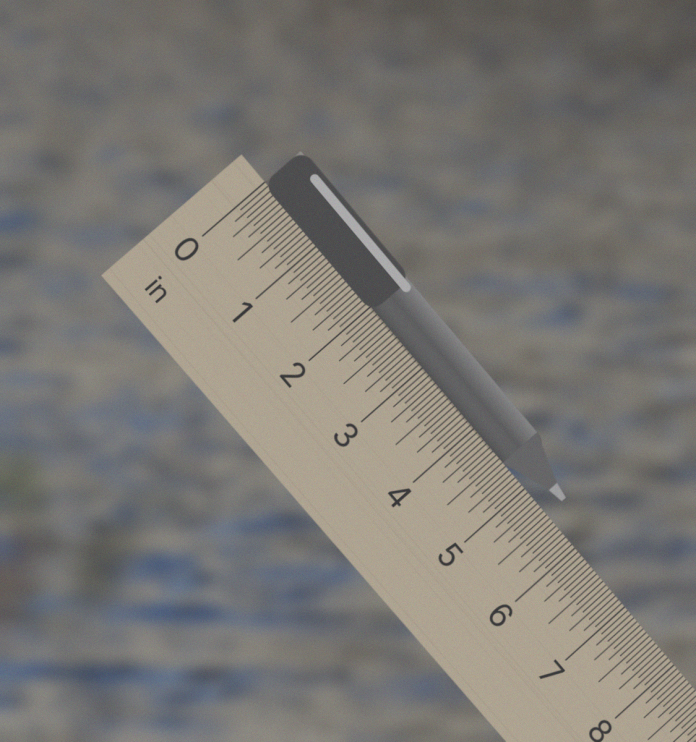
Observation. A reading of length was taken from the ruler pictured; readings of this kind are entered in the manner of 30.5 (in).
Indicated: 5.4375 (in)
